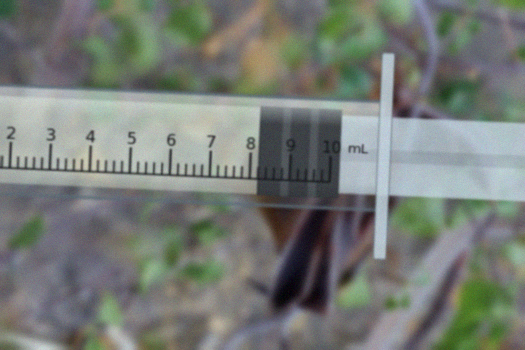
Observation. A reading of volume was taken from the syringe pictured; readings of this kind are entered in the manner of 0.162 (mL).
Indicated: 8.2 (mL)
